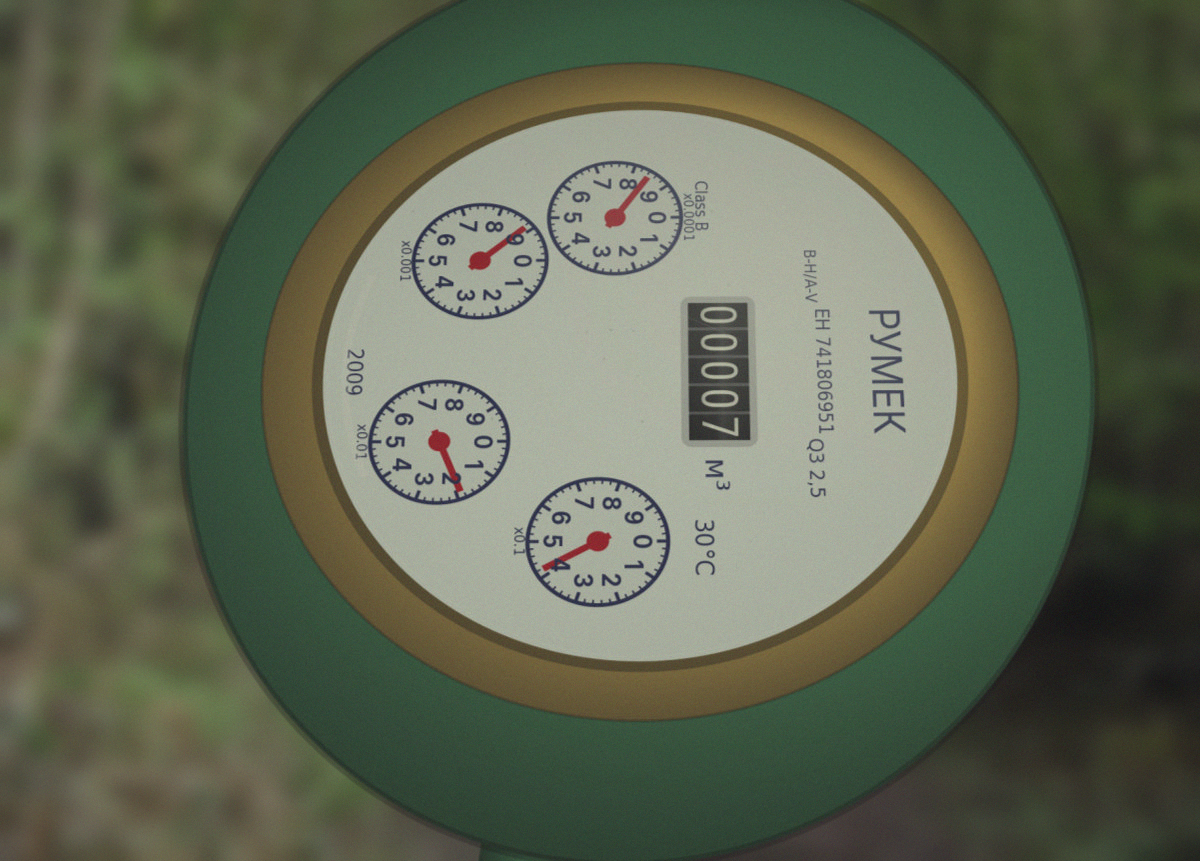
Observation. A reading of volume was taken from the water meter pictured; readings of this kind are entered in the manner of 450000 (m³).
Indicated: 7.4188 (m³)
